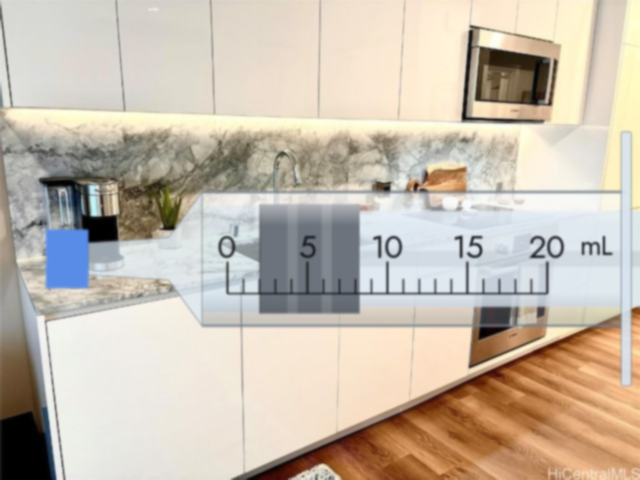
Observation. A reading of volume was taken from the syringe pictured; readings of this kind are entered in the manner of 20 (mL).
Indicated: 2 (mL)
